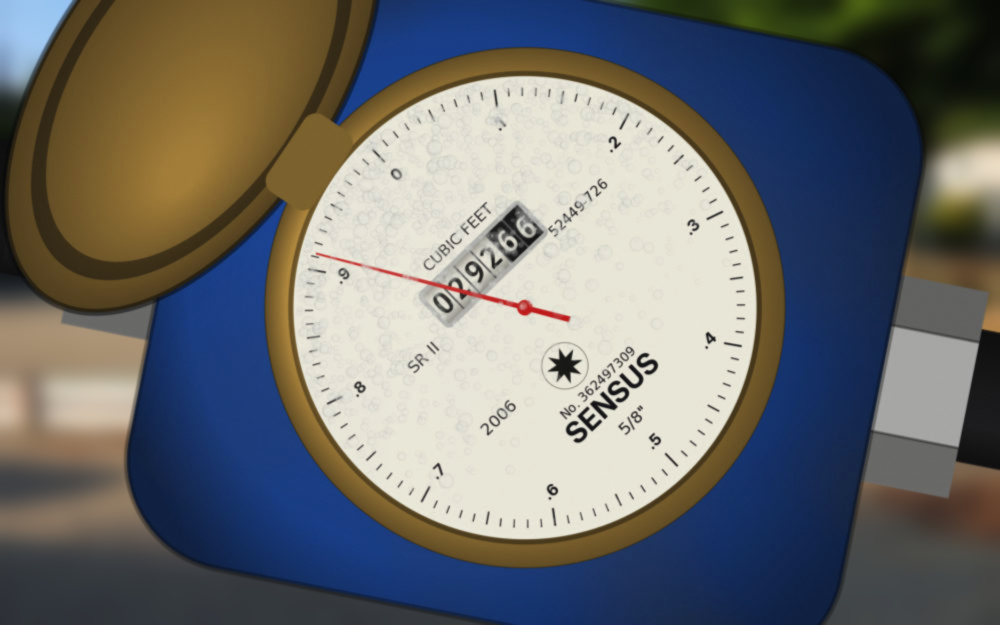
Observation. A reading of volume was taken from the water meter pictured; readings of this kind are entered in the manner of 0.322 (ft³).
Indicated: 29265.91 (ft³)
